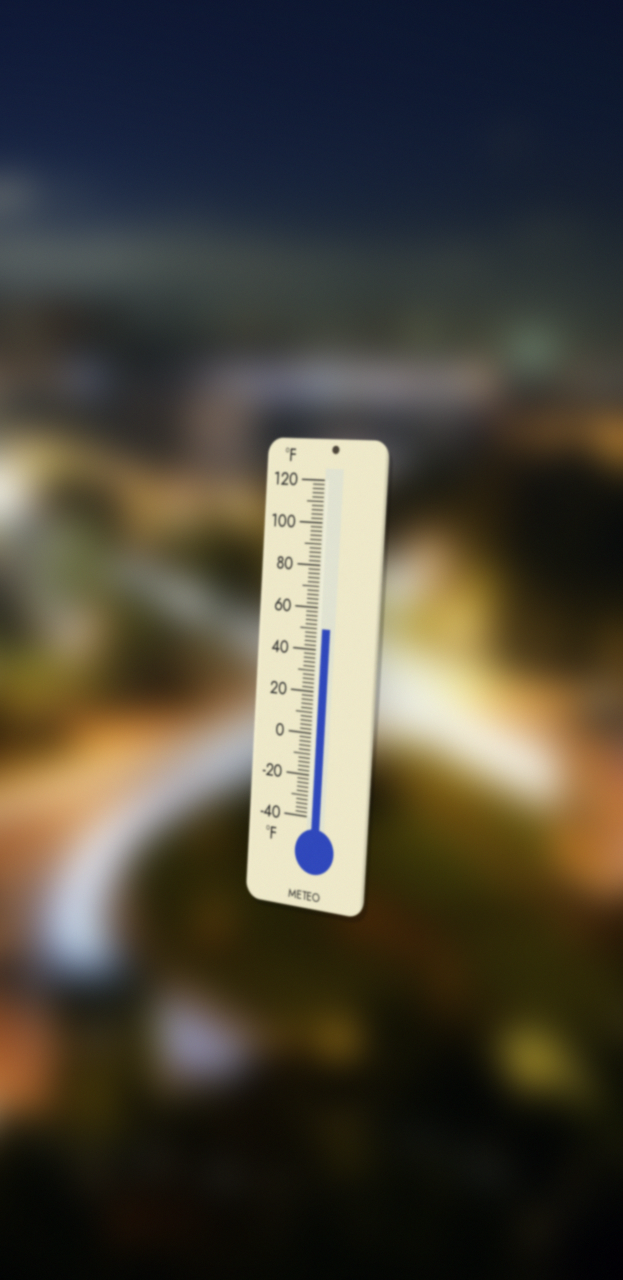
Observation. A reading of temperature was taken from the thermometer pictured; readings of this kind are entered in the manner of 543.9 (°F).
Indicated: 50 (°F)
